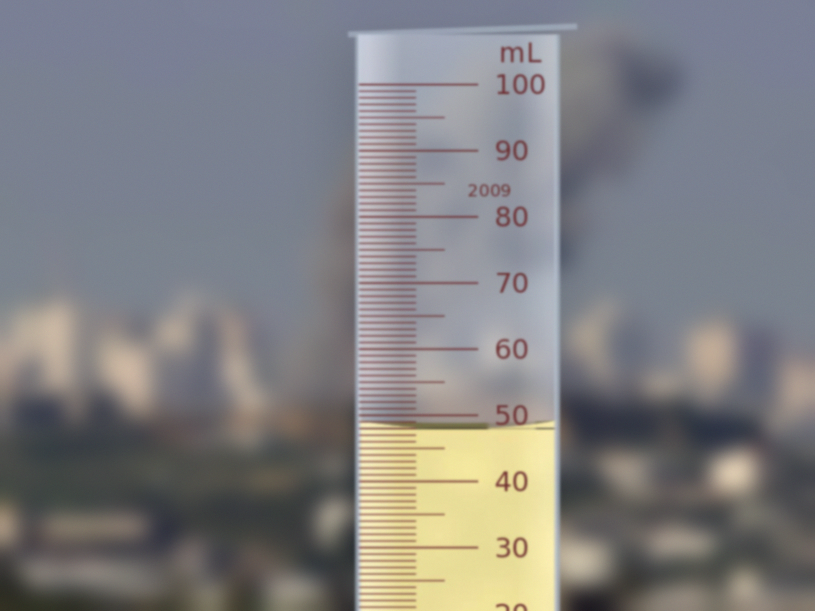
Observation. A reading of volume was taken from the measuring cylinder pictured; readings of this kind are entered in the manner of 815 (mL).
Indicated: 48 (mL)
